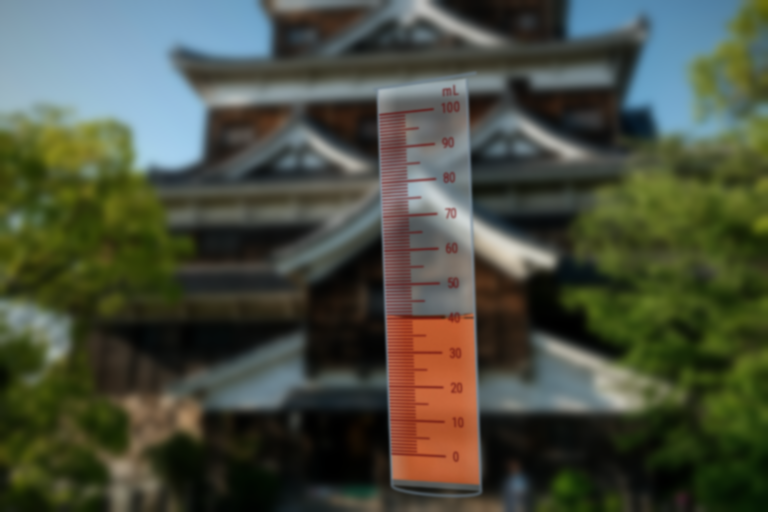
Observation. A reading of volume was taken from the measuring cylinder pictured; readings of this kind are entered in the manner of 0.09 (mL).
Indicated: 40 (mL)
